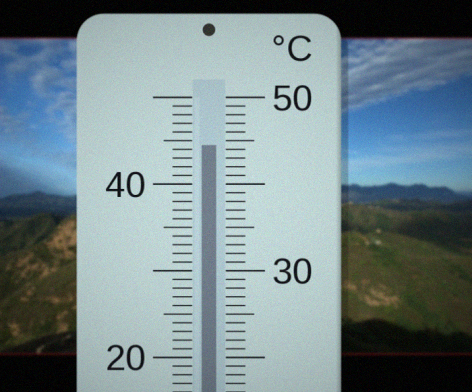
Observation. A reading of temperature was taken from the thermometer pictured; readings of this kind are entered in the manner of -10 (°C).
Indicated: 44.5 (°C)
